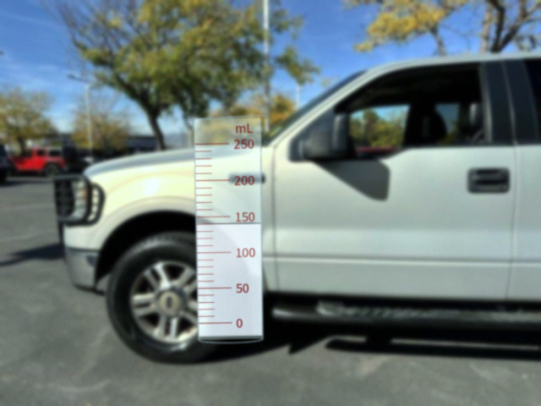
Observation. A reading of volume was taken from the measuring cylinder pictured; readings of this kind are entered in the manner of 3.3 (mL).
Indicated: 140 (mL)
